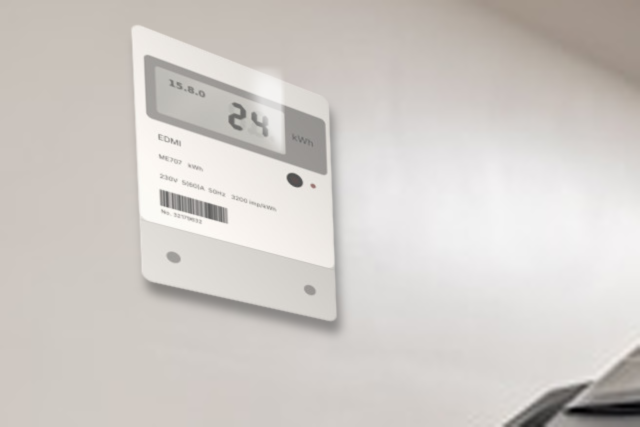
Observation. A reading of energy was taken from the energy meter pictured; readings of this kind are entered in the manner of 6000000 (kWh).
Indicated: 24 (kWh)
